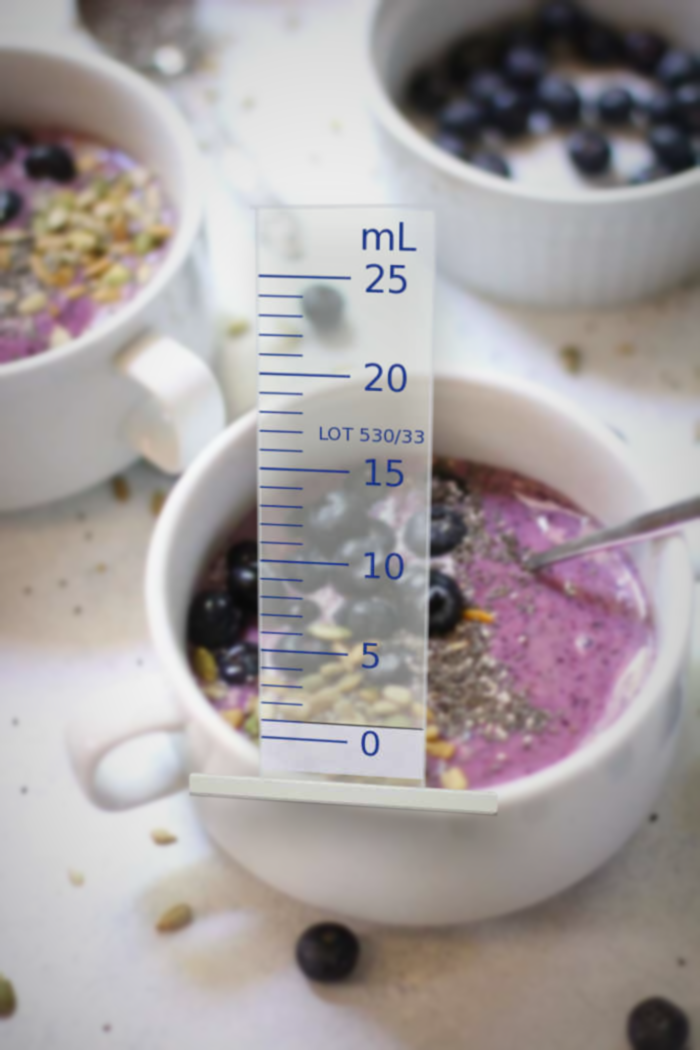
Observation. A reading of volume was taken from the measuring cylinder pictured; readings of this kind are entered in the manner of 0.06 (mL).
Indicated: 1 (mL)
